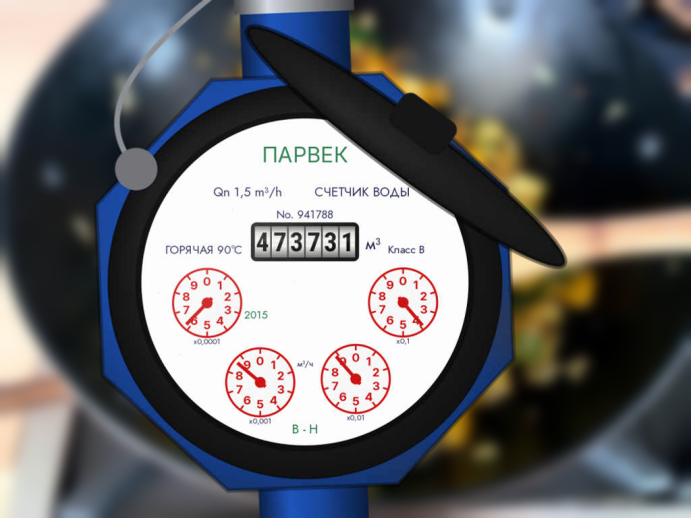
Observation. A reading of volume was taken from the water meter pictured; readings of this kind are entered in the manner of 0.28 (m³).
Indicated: 473731.3886 (m³)
